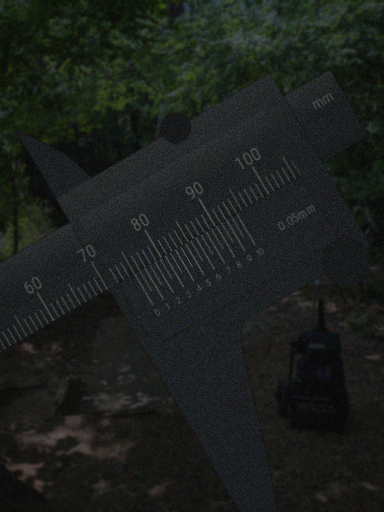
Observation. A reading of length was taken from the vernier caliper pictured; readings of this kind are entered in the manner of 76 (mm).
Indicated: 75.0 (mm)
